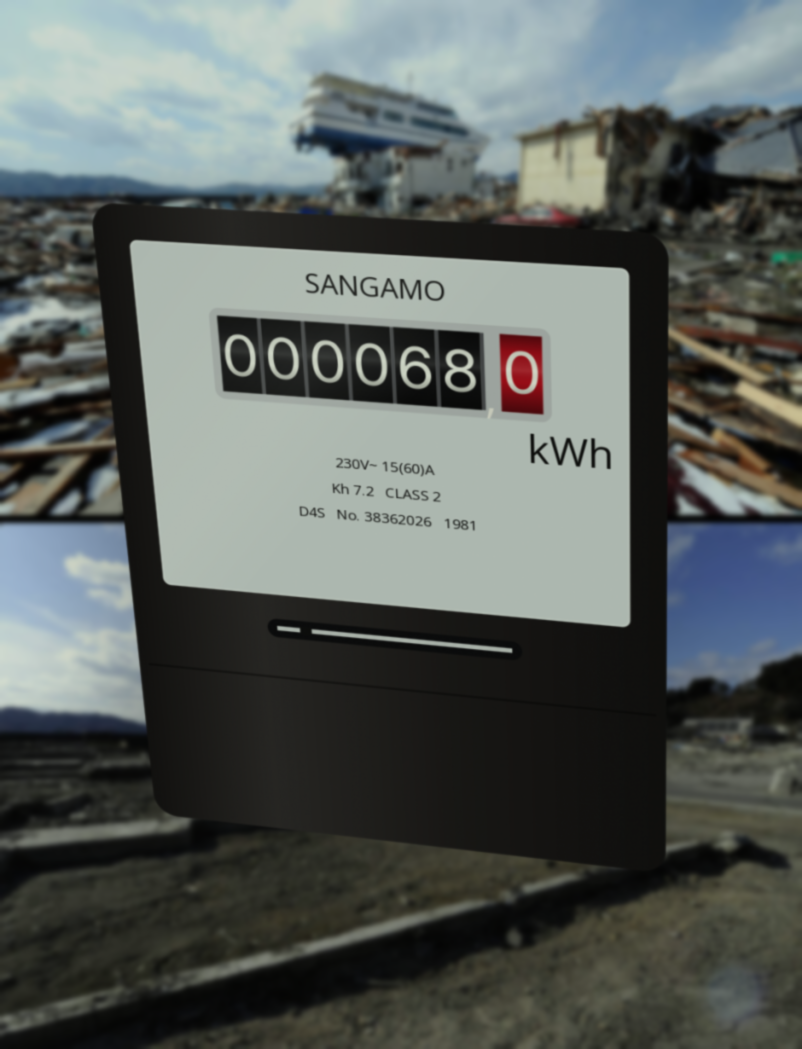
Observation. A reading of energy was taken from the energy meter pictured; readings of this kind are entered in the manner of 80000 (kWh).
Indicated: 68.0 (kWh)
